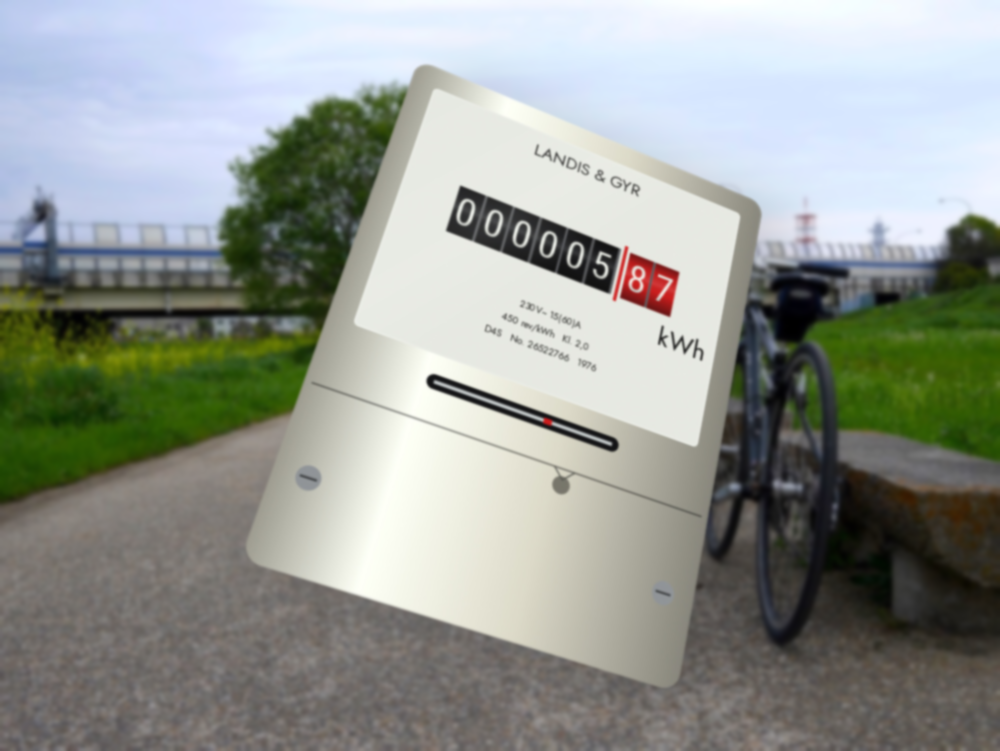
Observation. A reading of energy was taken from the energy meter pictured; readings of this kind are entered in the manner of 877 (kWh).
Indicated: 5.87 (kWh)
